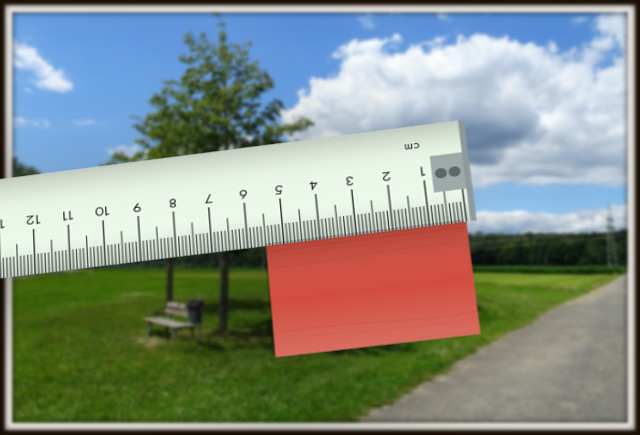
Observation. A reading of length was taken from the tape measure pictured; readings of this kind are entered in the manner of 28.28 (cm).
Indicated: 5.5 (cm)
